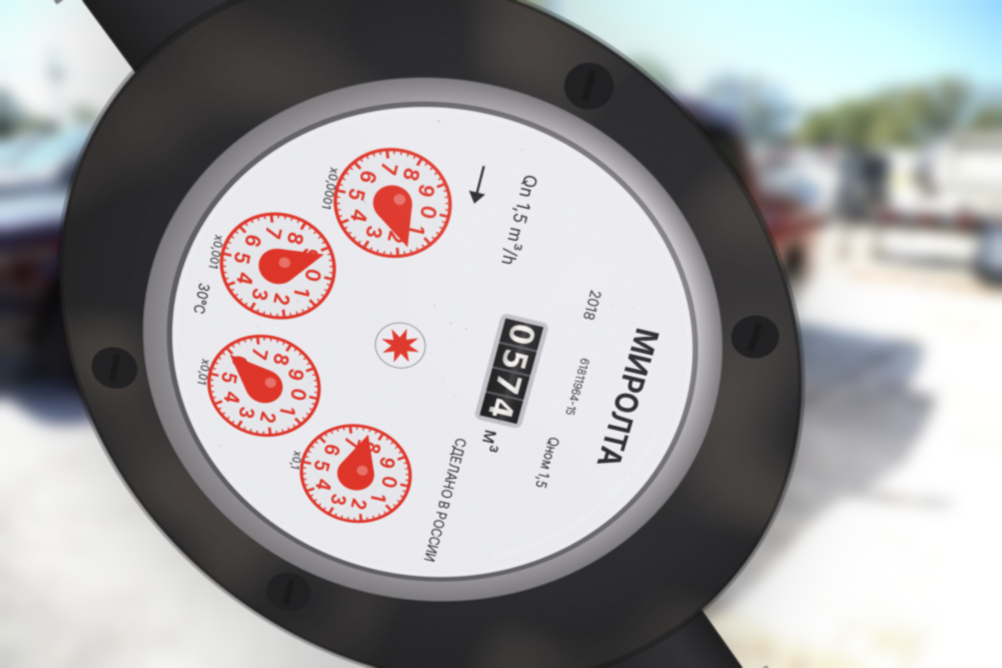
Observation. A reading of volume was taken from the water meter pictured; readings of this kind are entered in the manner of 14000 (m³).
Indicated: 574.7591 (m³)
